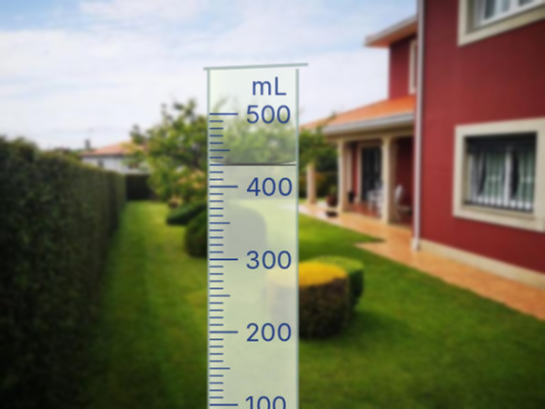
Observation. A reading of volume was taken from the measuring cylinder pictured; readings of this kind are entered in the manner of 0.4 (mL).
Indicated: 430 (mL)
